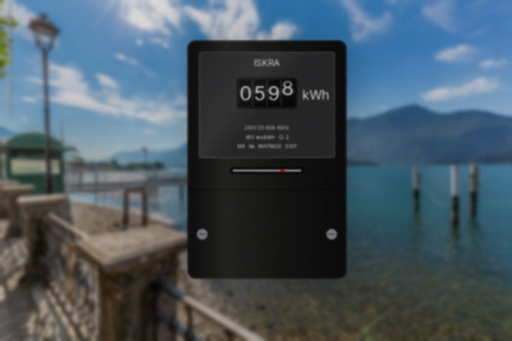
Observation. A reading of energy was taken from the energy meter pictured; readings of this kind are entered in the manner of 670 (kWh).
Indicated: 598 (kWh)
